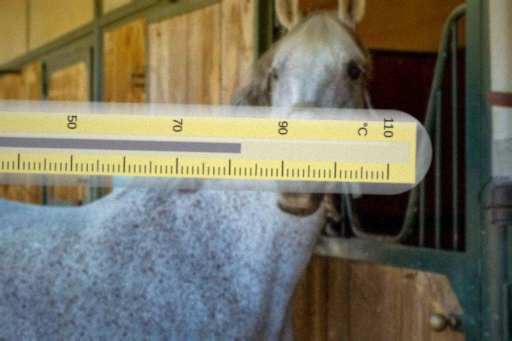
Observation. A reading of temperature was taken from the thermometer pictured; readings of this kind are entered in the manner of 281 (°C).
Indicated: 82 (°C)
